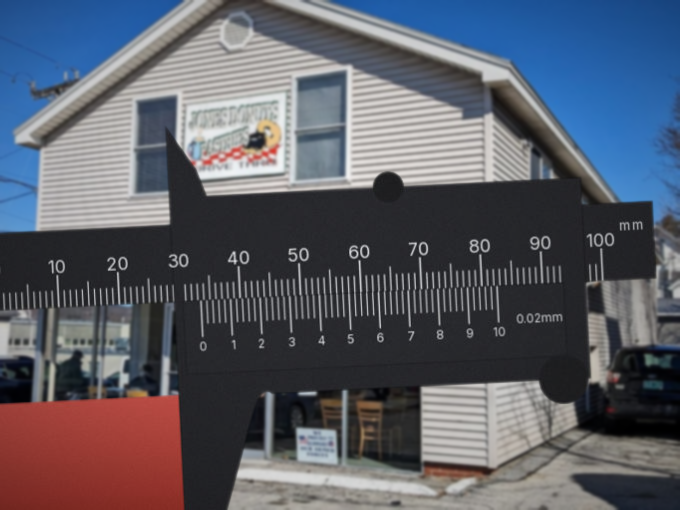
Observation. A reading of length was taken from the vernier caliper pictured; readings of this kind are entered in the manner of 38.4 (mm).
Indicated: 33.5 (mm)
